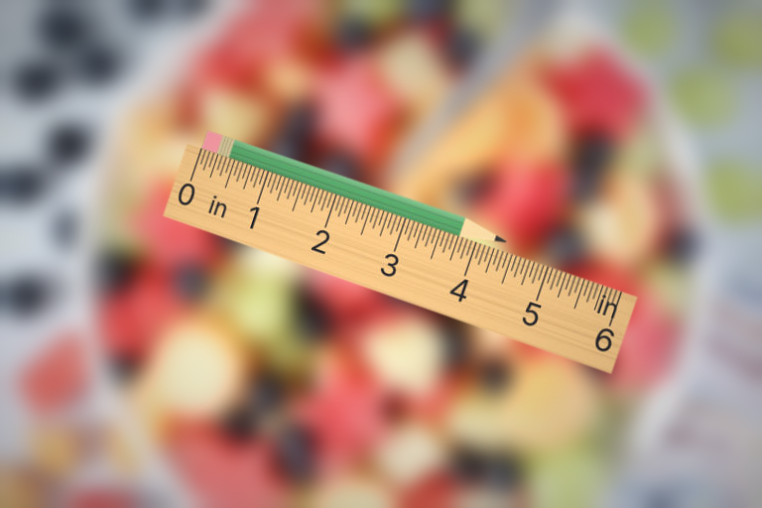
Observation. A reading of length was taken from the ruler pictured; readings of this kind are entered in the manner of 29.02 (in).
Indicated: 4.375 (in)
